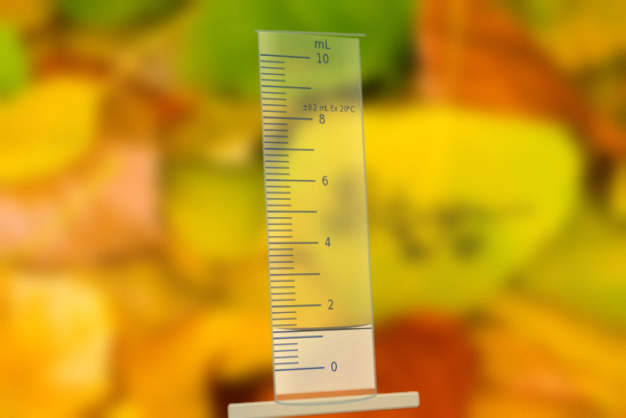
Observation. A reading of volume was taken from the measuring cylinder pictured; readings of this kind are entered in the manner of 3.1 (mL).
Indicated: 1.2 (mL)
